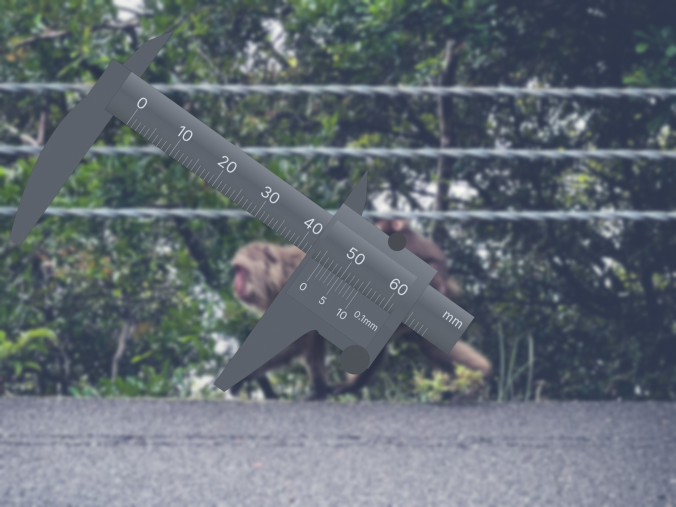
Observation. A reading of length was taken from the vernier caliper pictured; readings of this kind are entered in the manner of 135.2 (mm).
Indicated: 45.2 (mm)
